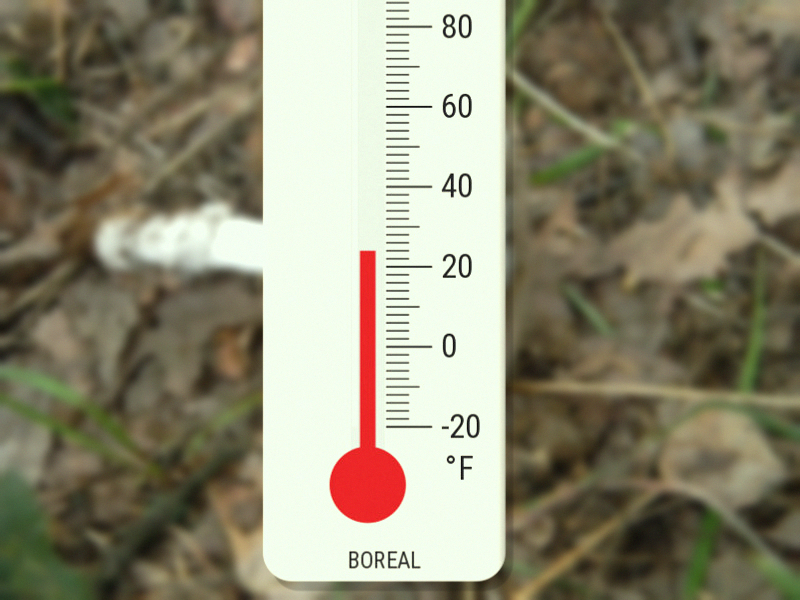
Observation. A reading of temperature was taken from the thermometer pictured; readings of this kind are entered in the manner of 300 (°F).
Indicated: 24 (°F)
